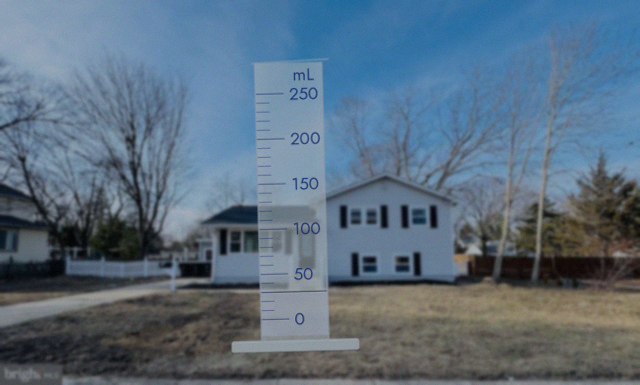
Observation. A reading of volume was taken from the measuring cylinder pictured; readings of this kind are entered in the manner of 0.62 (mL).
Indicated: 30 (mL)
